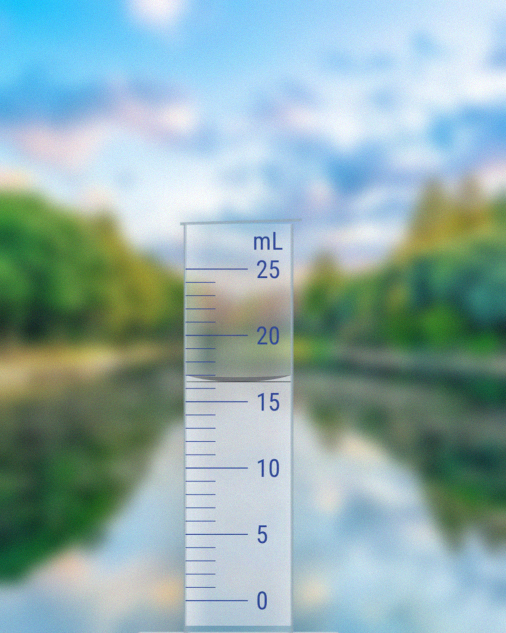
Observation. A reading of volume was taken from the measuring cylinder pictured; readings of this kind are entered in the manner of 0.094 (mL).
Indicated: 16.5 (mL)
